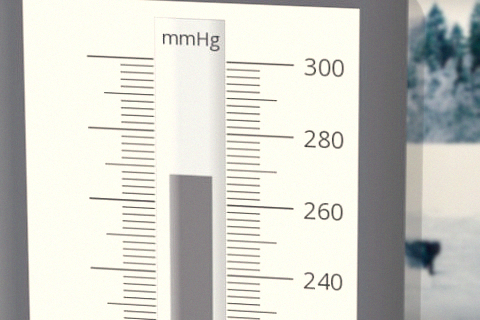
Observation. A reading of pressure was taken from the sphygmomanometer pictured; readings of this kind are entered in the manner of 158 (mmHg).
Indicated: 268 (mmHg)
